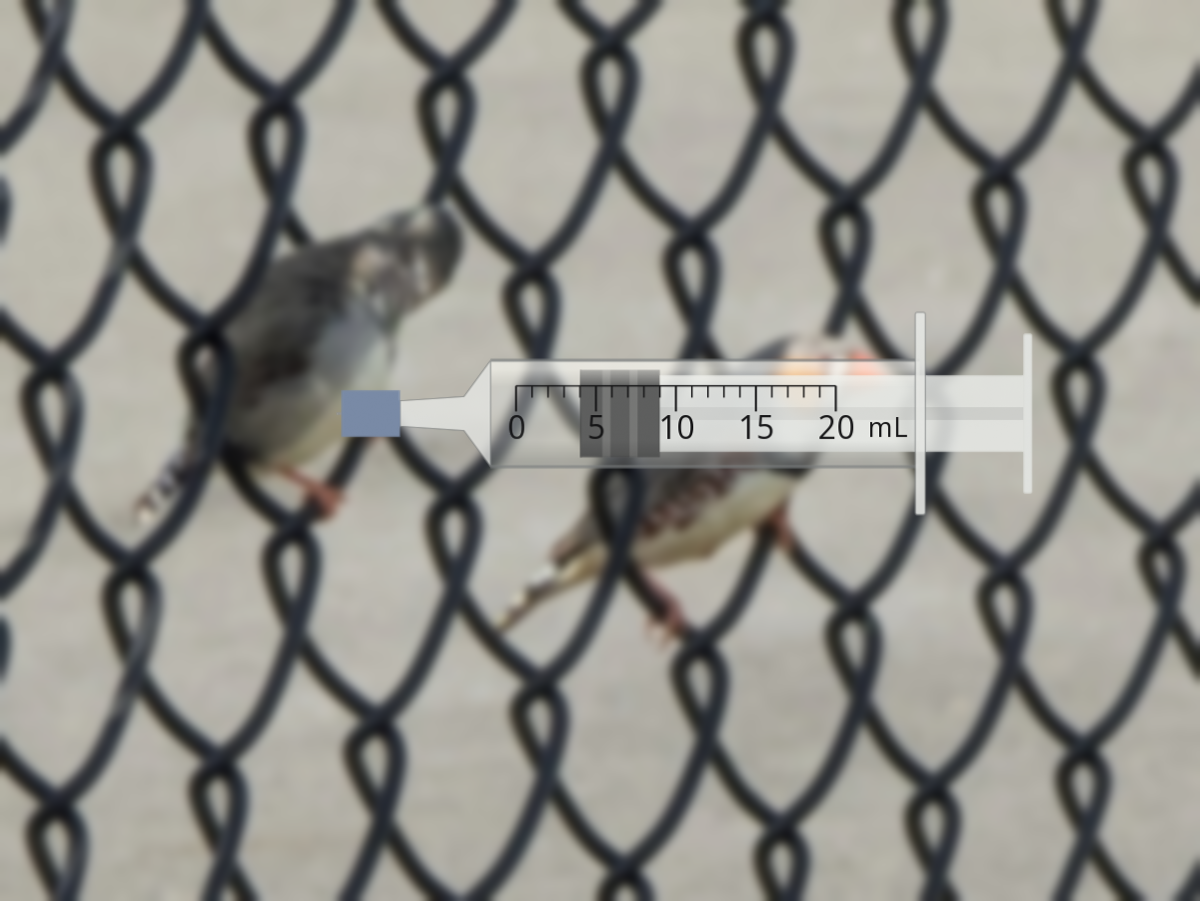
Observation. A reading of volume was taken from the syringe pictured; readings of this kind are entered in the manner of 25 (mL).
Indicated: 4 (mL)
